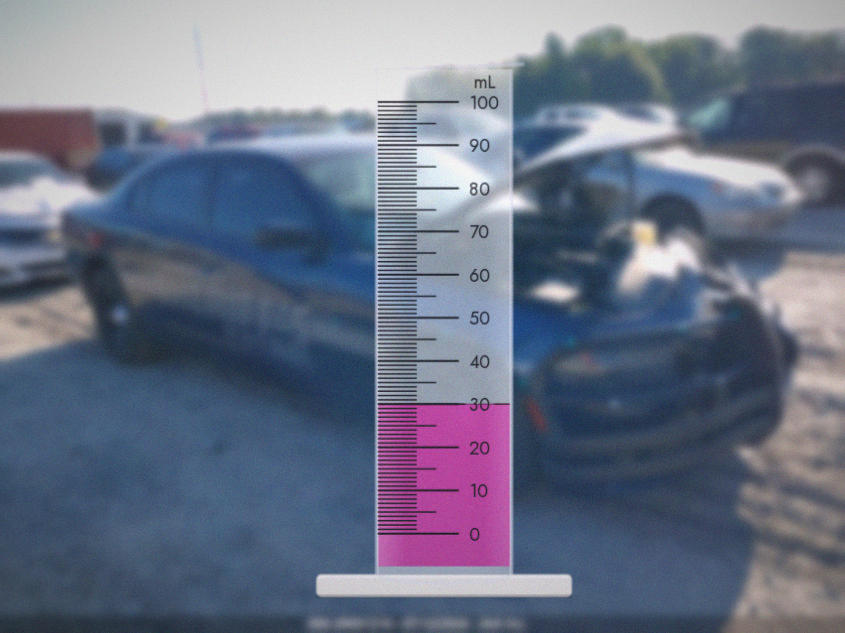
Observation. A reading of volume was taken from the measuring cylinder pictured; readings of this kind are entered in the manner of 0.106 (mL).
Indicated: 30 (mL)
